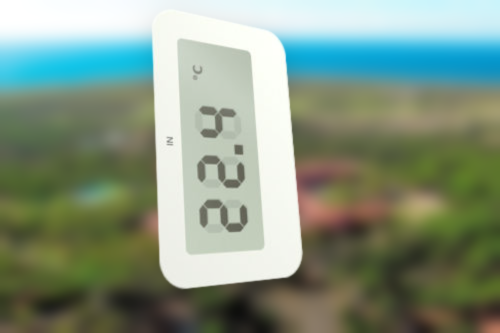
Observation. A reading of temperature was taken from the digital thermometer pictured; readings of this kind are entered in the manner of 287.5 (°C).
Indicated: 22.4 (°C)
